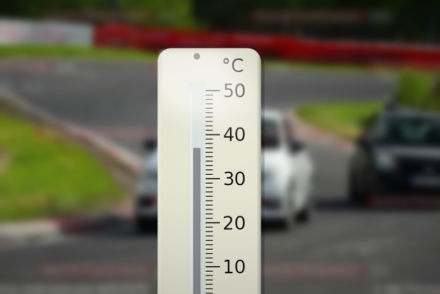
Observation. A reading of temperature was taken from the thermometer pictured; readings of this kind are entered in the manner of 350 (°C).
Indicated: 37 (°C)
